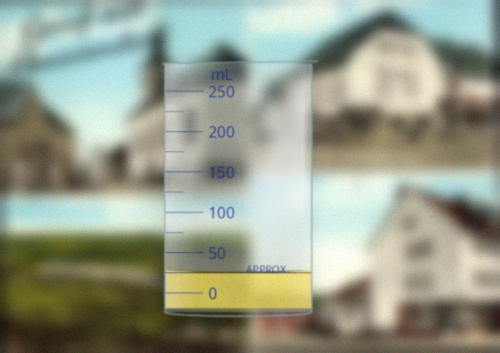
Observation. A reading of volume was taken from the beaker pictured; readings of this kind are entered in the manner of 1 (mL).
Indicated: 25 (mL)
